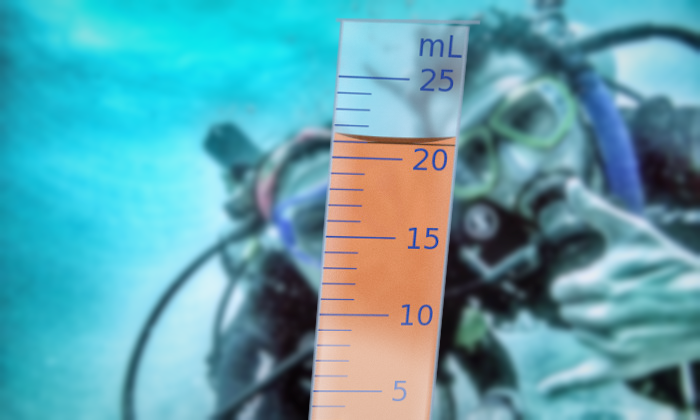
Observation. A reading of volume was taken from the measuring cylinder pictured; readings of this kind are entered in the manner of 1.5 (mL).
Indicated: 21 (mL)
